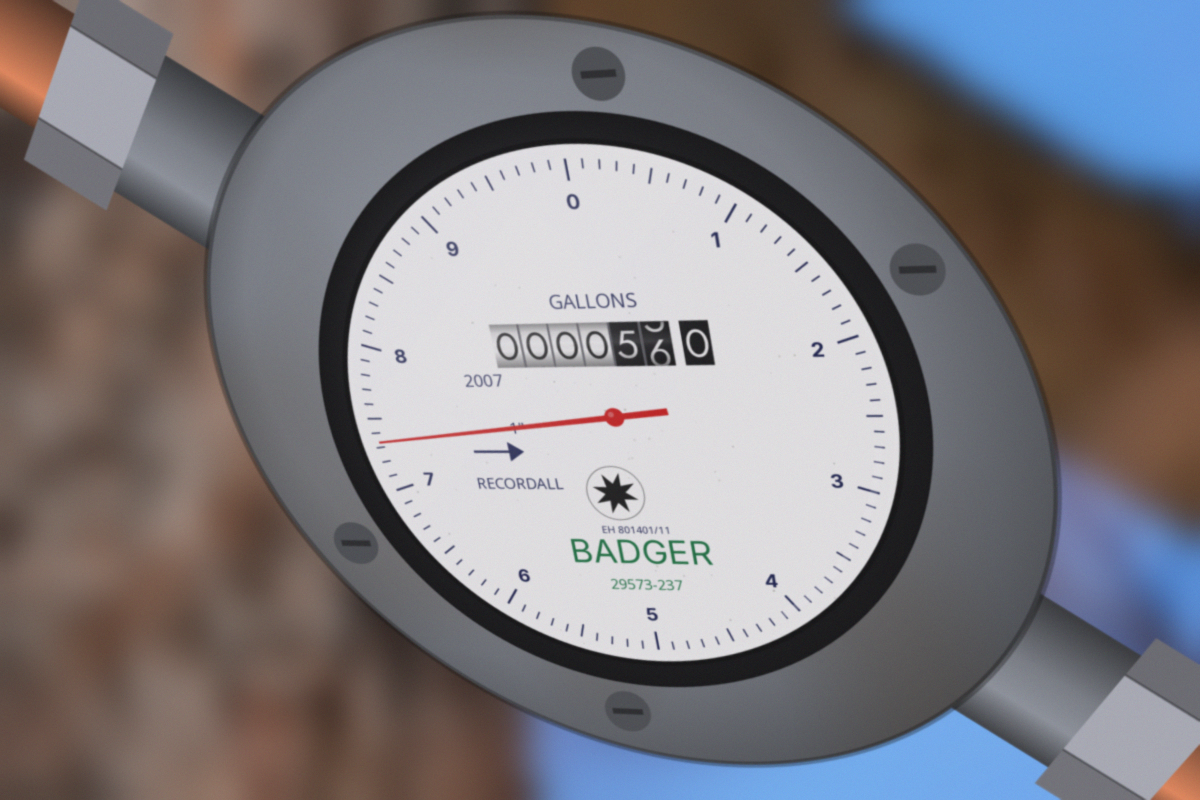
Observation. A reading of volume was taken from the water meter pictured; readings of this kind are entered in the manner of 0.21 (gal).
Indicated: 557.3 (gal)
